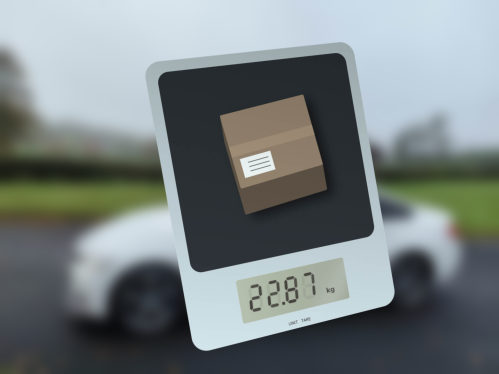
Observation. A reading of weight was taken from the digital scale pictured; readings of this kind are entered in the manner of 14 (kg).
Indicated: 22.87 (kg)
